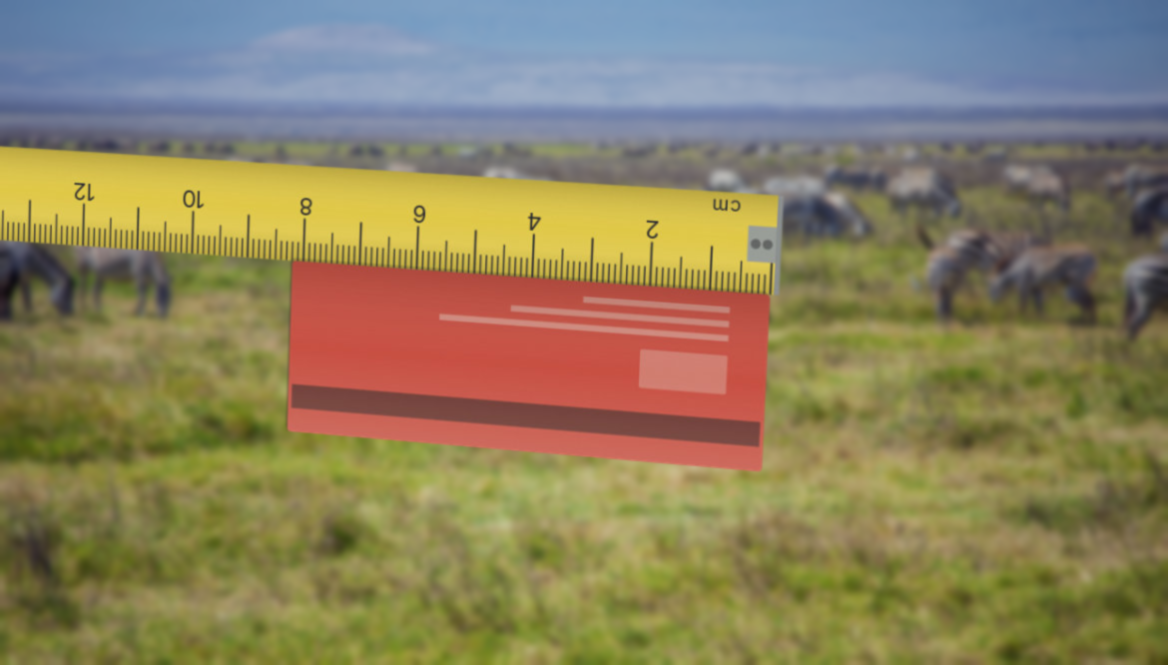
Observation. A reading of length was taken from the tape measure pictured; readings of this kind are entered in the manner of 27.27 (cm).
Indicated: 8.2 (cm)
